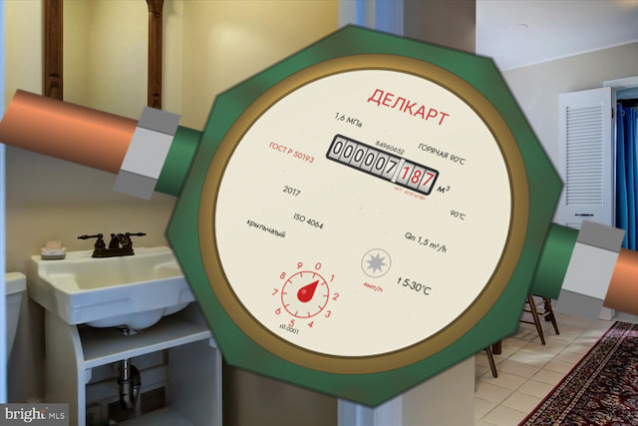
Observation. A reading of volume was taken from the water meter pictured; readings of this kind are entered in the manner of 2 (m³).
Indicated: 7.1870 (m³)
